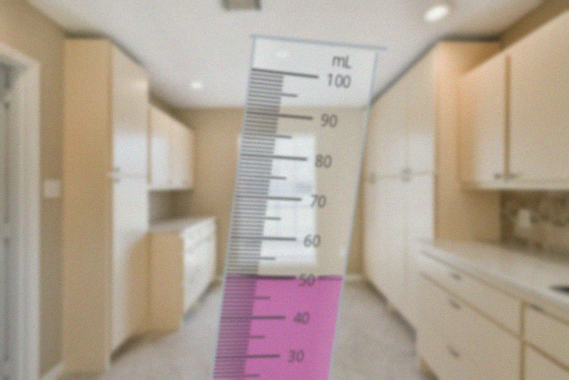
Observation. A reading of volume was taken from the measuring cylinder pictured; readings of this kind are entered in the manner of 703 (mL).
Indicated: 50 (mL)
